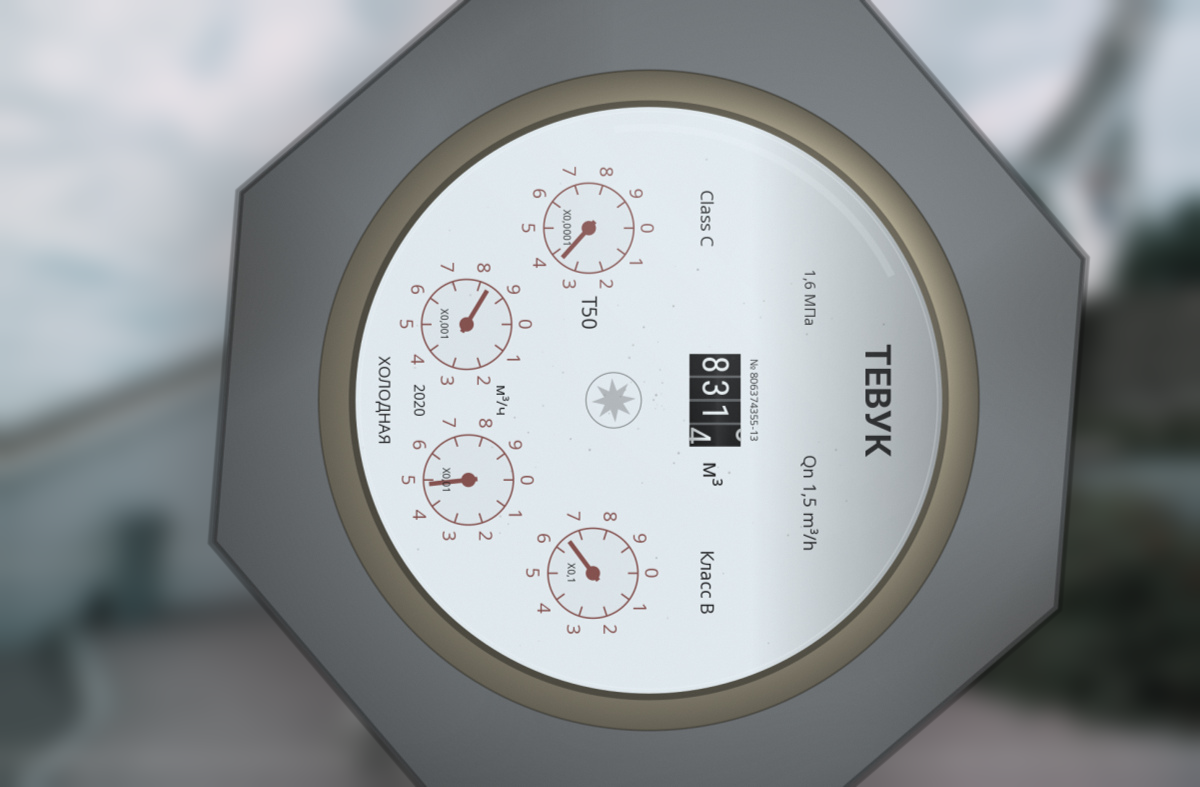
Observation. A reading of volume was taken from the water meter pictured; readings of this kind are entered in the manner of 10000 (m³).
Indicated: 8313.6483 (m³)
